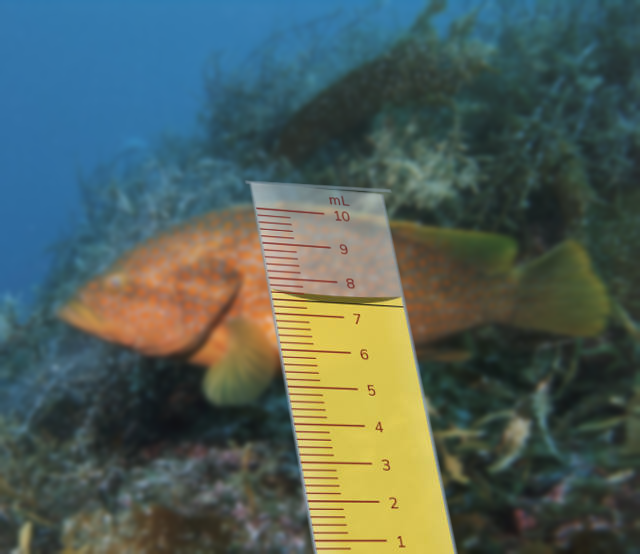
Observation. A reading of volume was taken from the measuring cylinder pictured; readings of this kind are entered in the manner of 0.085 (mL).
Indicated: 7.4 (mL)
